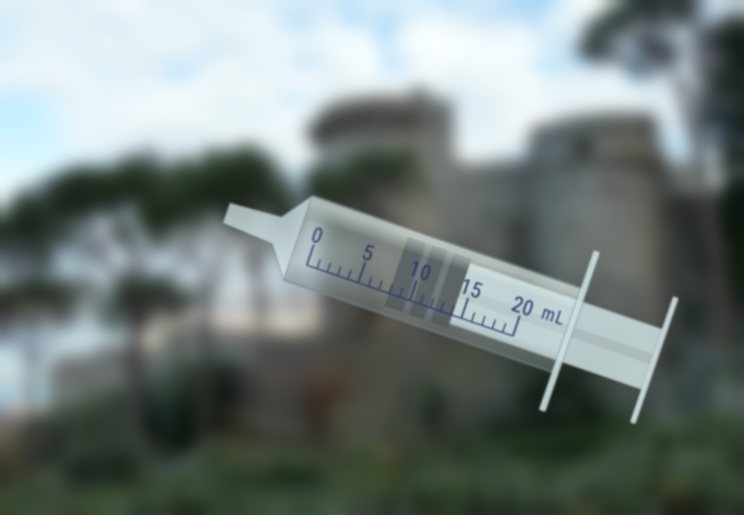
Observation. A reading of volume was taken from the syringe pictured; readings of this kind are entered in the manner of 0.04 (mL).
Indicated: 8 (mL)
